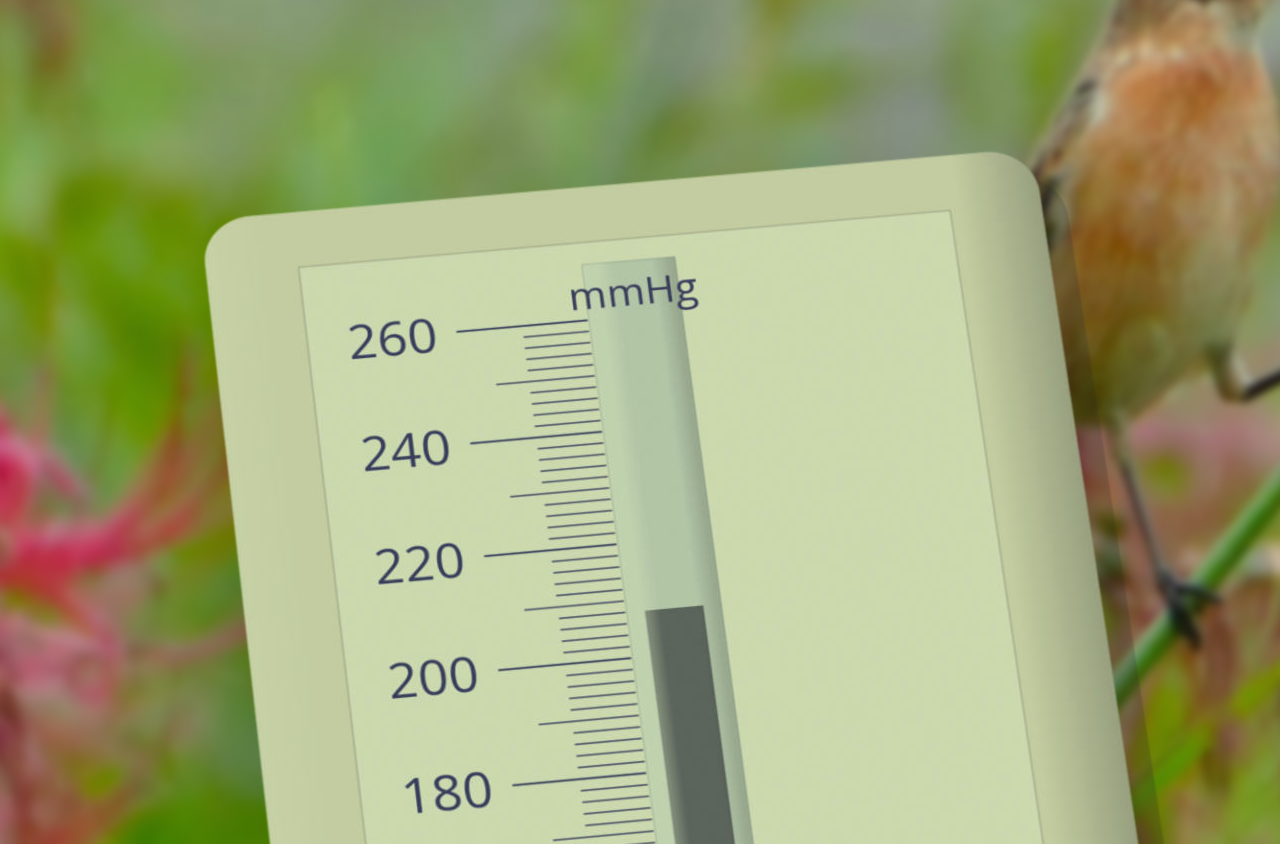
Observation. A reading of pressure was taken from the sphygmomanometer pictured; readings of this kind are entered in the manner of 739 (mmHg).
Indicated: 208 (mmHg)
